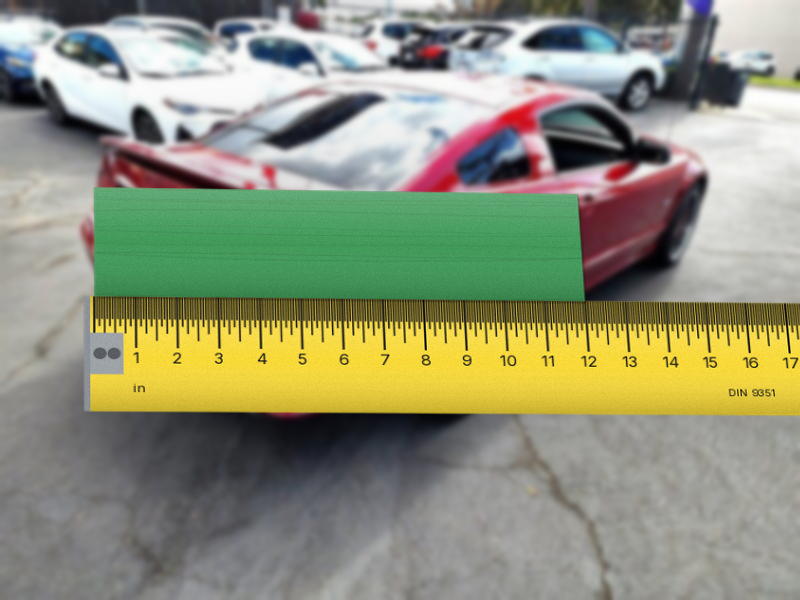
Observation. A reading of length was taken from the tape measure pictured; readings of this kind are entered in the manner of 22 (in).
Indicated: 12 (in)
